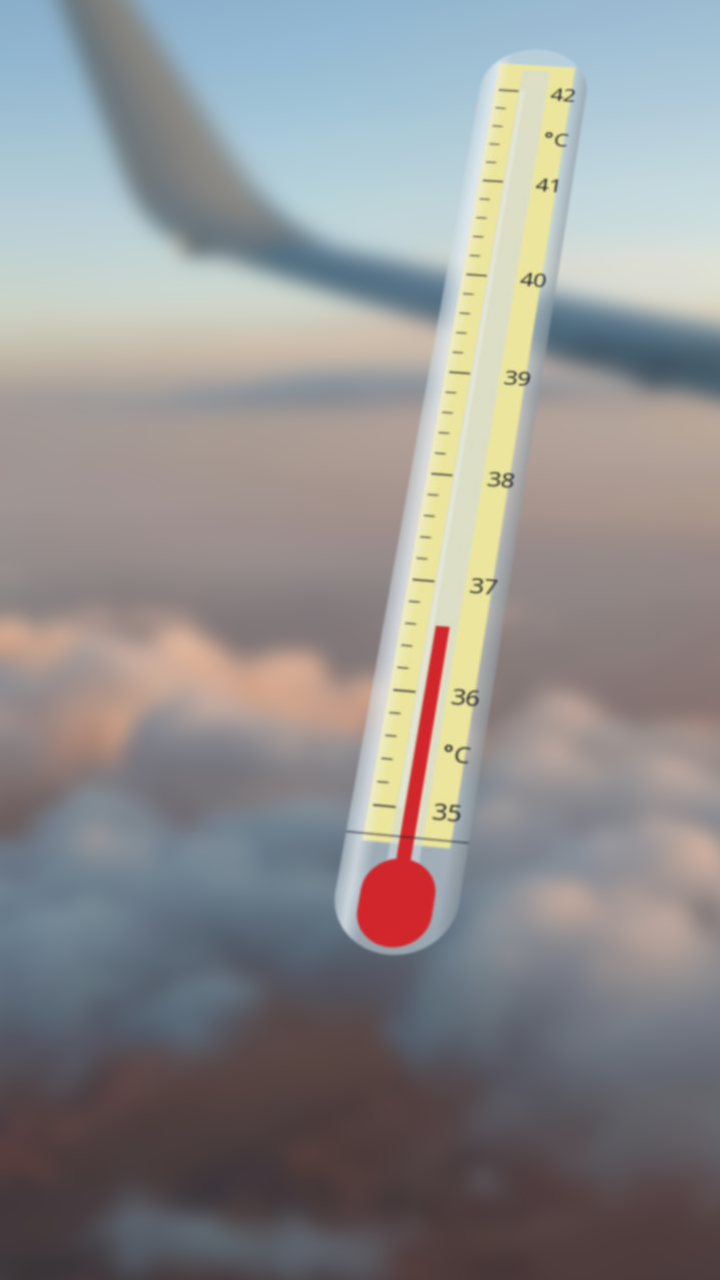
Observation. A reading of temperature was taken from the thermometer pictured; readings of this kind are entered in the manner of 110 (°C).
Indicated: 36.6 (°C)
